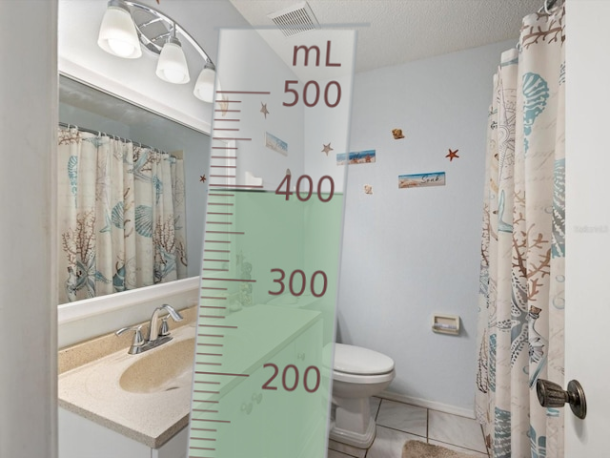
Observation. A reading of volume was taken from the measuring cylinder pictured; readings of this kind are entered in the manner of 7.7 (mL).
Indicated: 395 (mL)
